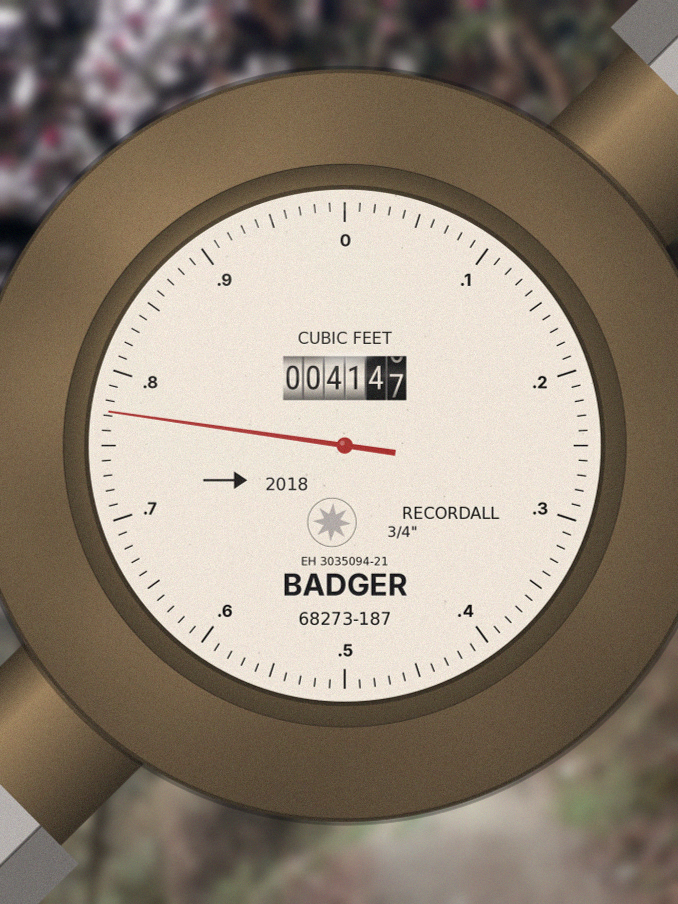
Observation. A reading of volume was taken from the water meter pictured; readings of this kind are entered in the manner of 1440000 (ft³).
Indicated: 4146.77 (ft³)
